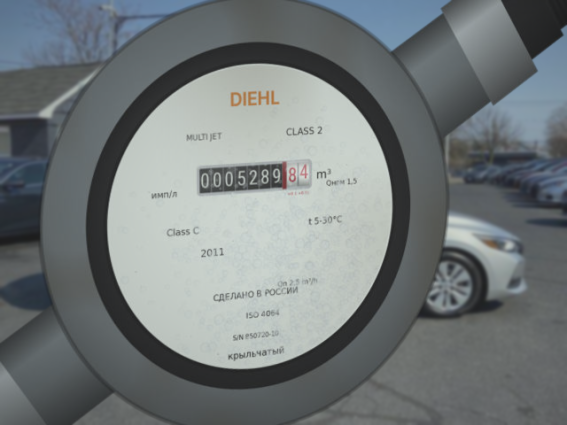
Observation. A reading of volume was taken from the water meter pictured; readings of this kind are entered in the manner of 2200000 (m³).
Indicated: 5289.84 (m³)
